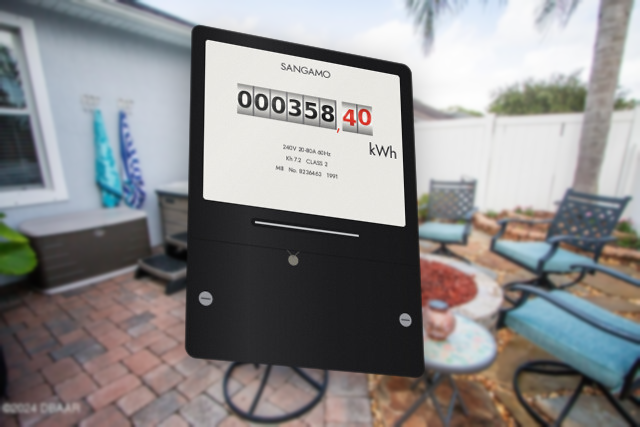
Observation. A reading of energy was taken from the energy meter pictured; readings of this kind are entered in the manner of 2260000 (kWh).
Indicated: 358.40 (kWh)
